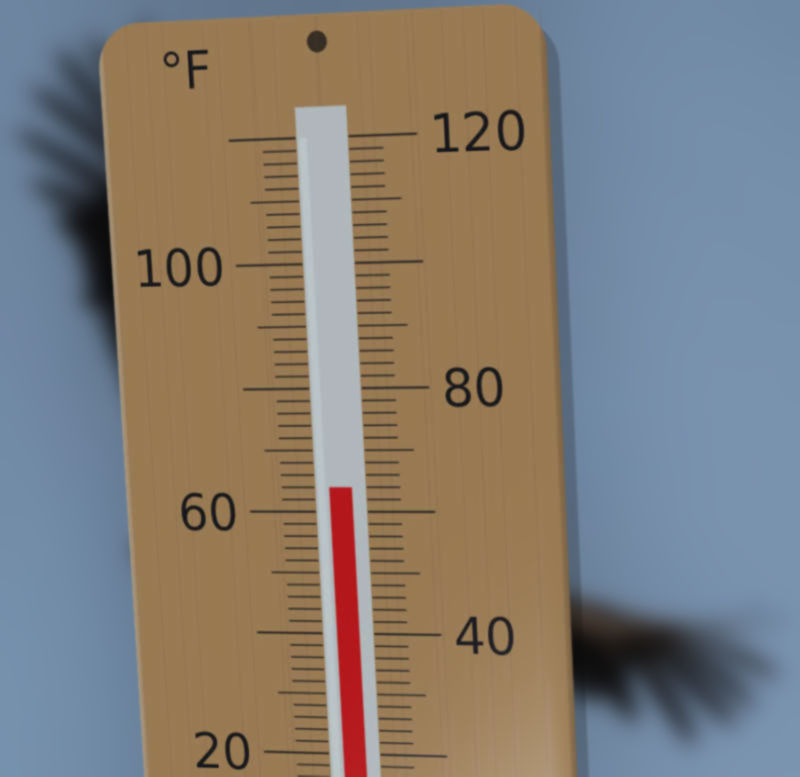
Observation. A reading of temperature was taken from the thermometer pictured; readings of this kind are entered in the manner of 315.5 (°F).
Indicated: 64 (°F)
